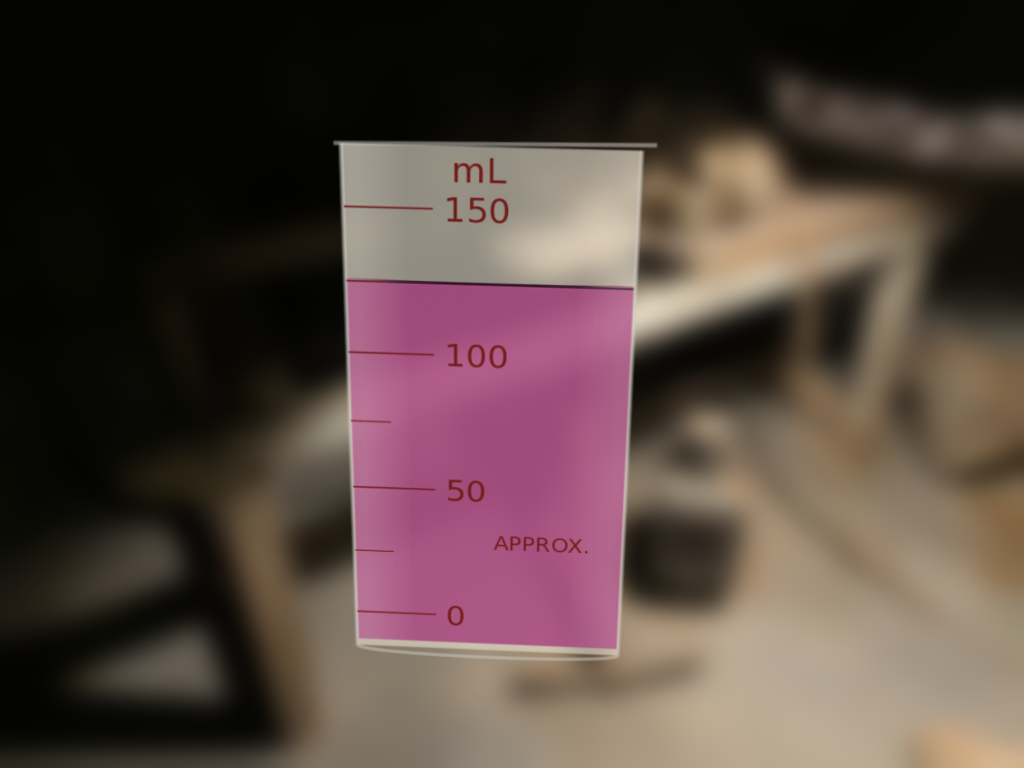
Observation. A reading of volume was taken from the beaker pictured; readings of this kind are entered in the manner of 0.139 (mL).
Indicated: 125 (mL)
